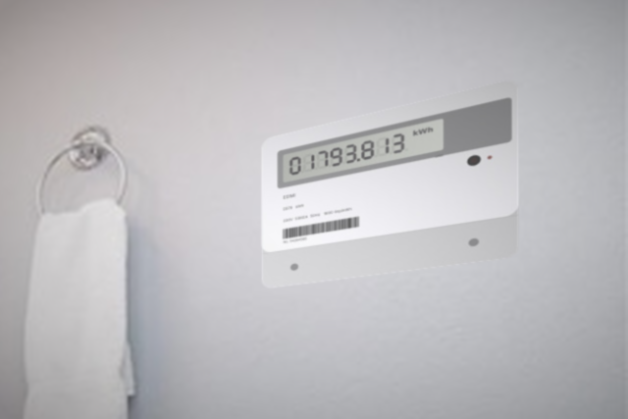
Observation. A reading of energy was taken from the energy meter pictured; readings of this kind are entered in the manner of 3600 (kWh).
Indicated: 1793.813 (kWh)
